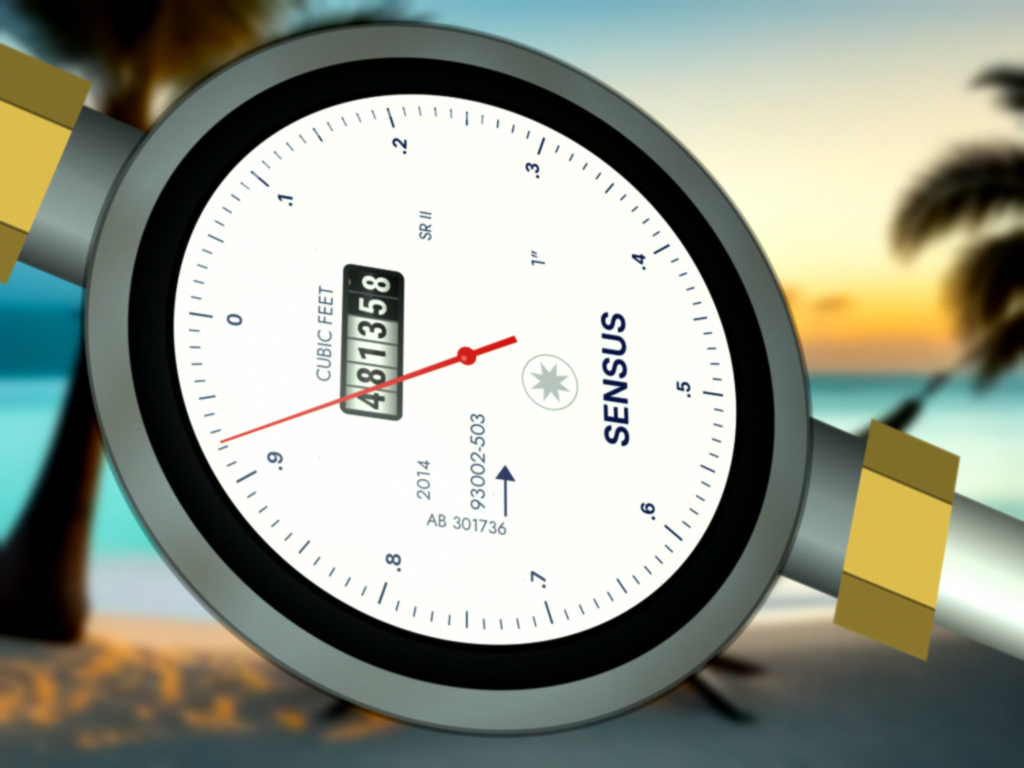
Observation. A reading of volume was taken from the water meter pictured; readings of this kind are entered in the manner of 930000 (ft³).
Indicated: 481357.92 (ft³)
